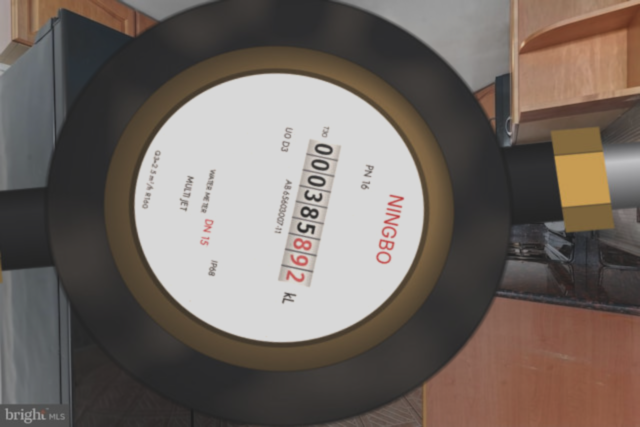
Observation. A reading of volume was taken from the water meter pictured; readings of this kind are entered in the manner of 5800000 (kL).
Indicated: 385.892 (kL)
